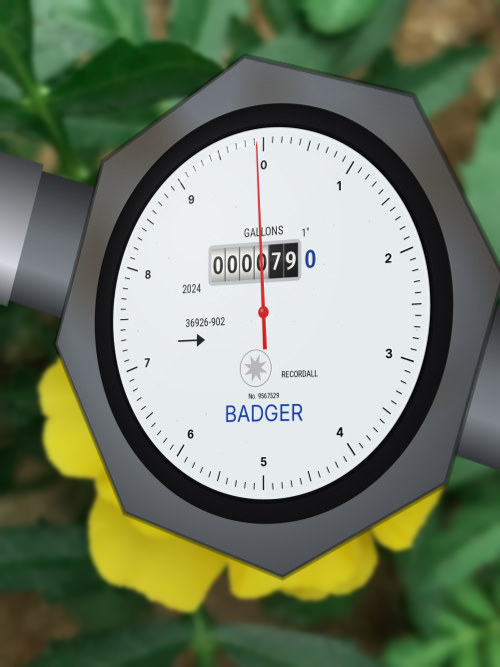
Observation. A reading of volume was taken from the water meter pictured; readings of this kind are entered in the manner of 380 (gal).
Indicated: 789.9 (gal)
